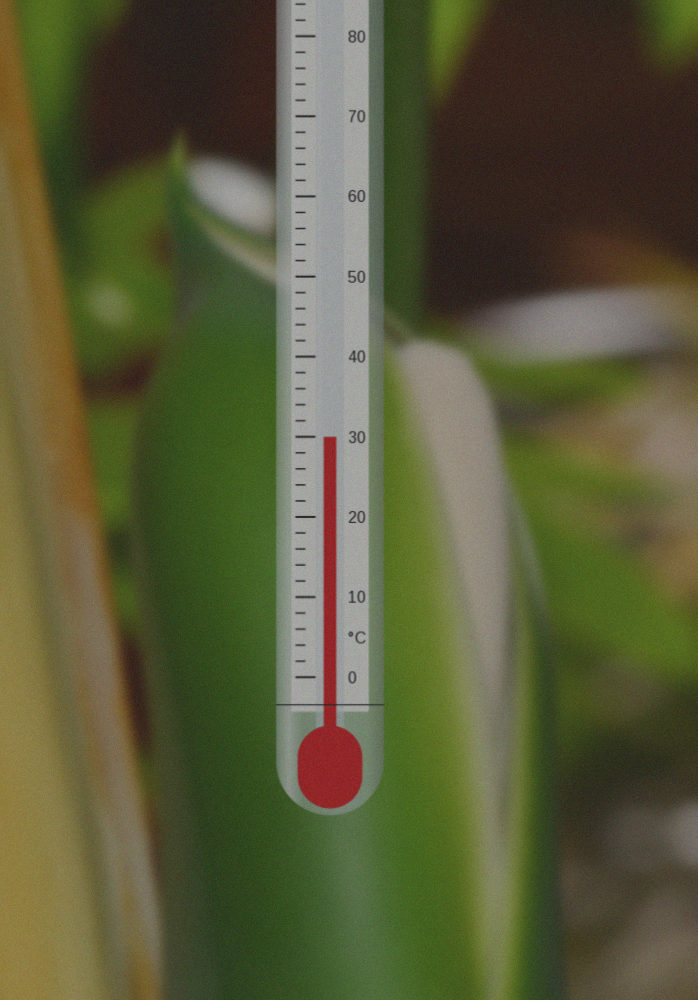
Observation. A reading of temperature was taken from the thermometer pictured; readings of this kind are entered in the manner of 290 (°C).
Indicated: 30 (°C)
